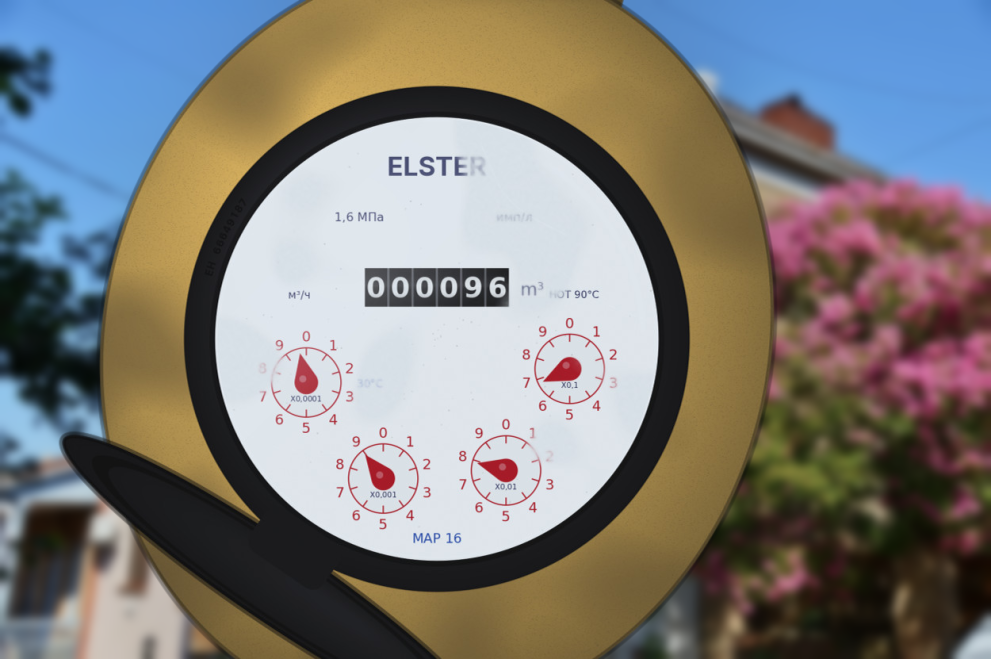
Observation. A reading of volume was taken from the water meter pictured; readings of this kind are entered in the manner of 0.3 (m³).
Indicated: 96.6789 (m³)
